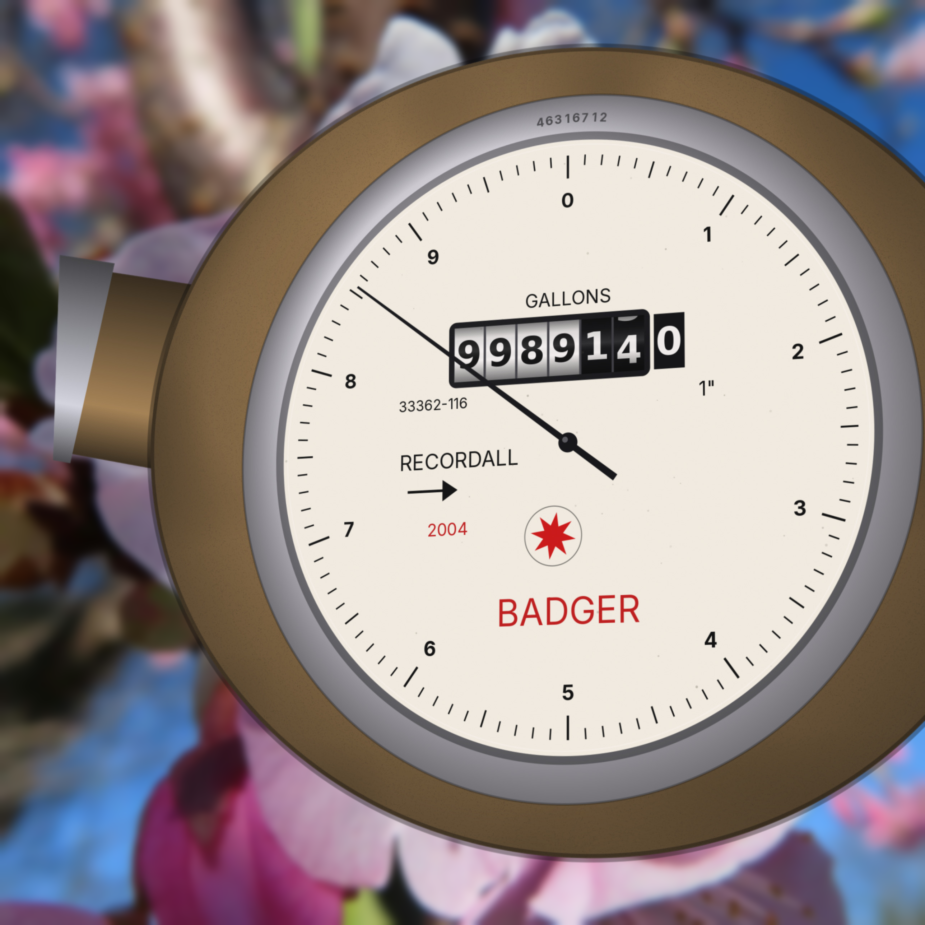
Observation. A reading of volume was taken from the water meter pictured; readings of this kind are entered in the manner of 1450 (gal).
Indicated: 9989138.5 (gal)
